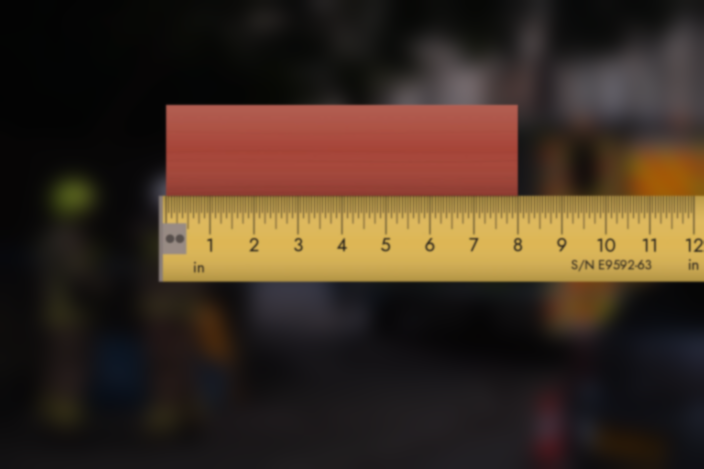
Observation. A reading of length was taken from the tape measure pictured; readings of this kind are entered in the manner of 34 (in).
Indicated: 8 (in)
